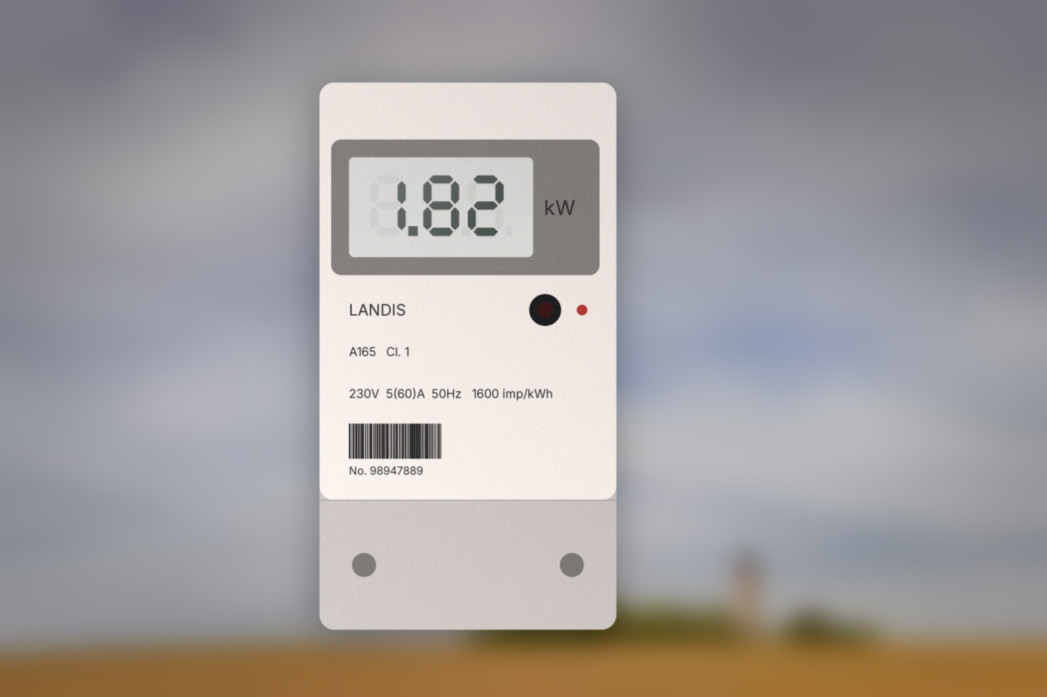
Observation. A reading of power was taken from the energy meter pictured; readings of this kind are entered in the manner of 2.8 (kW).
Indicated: 1.82 (kW)
